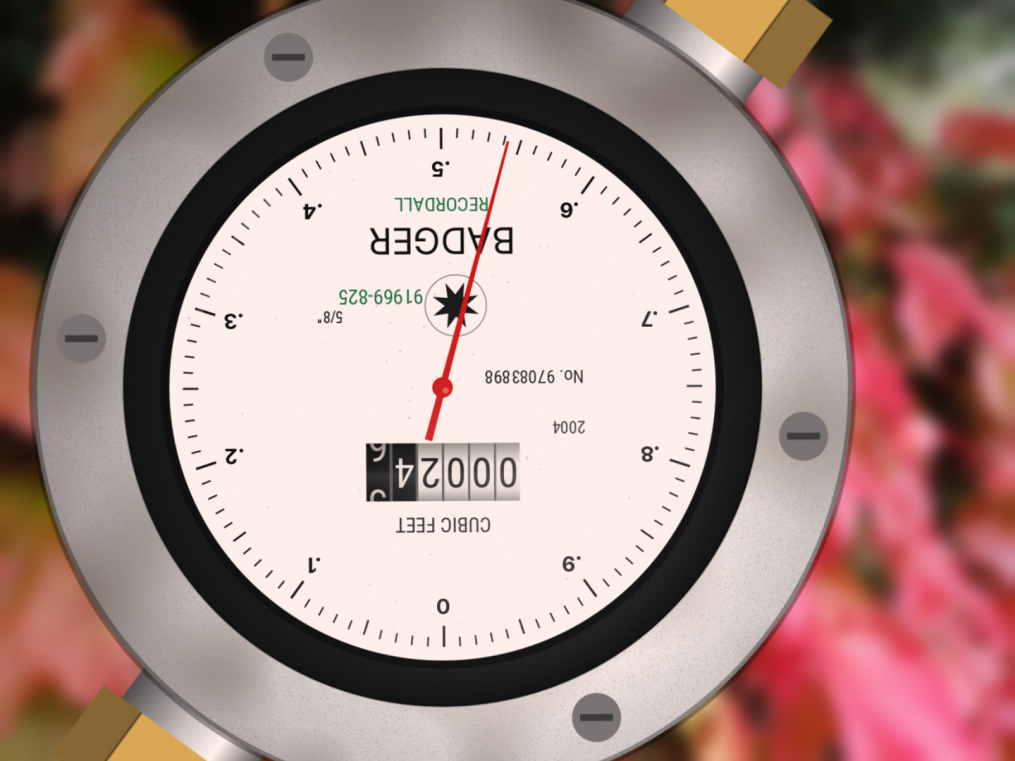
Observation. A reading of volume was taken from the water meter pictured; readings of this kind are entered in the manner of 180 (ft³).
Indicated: 245.54 (ft³)
